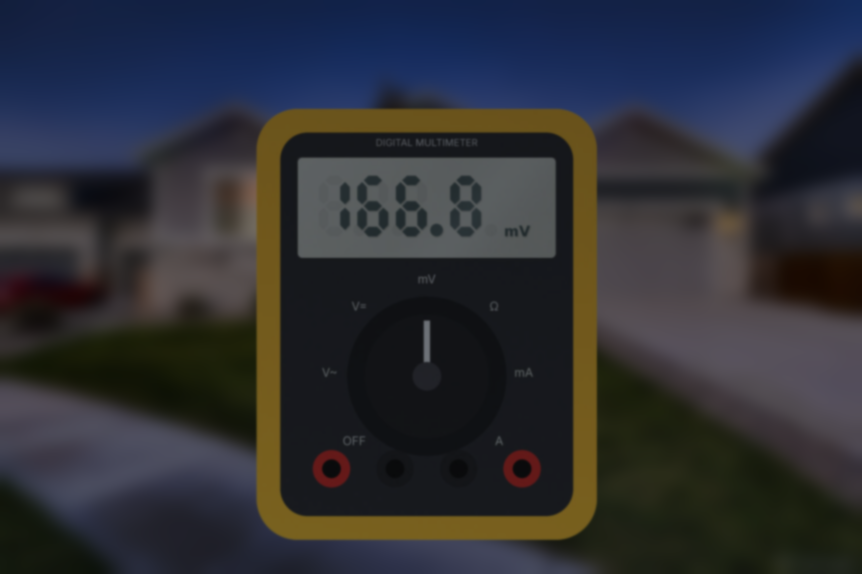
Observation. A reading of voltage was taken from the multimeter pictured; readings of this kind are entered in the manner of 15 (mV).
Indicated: 166.8 (mV)
